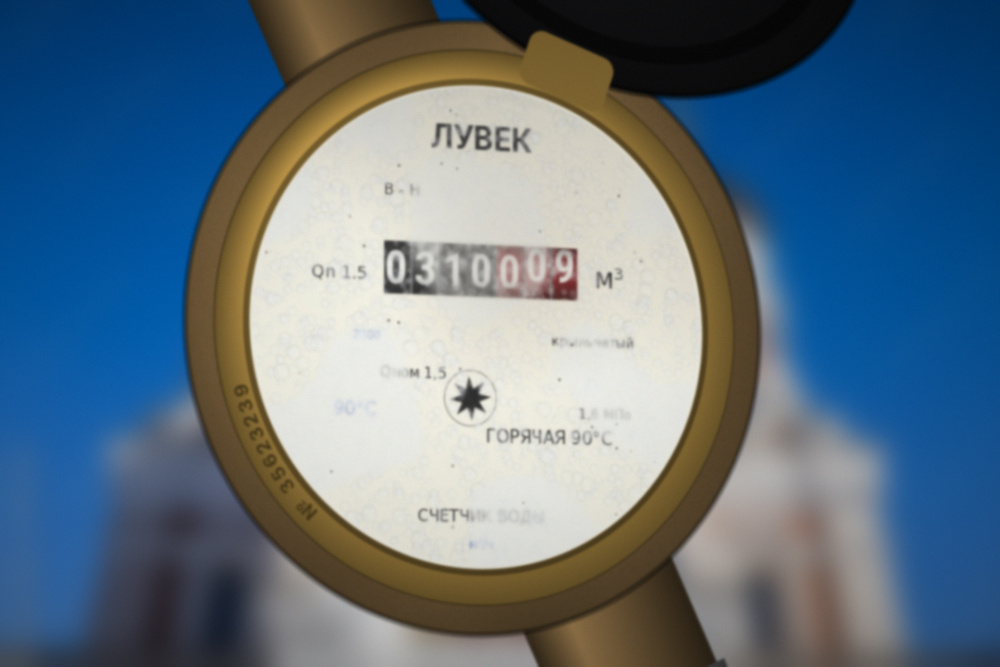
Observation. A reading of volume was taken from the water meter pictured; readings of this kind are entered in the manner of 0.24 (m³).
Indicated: 310.009 (m³)
